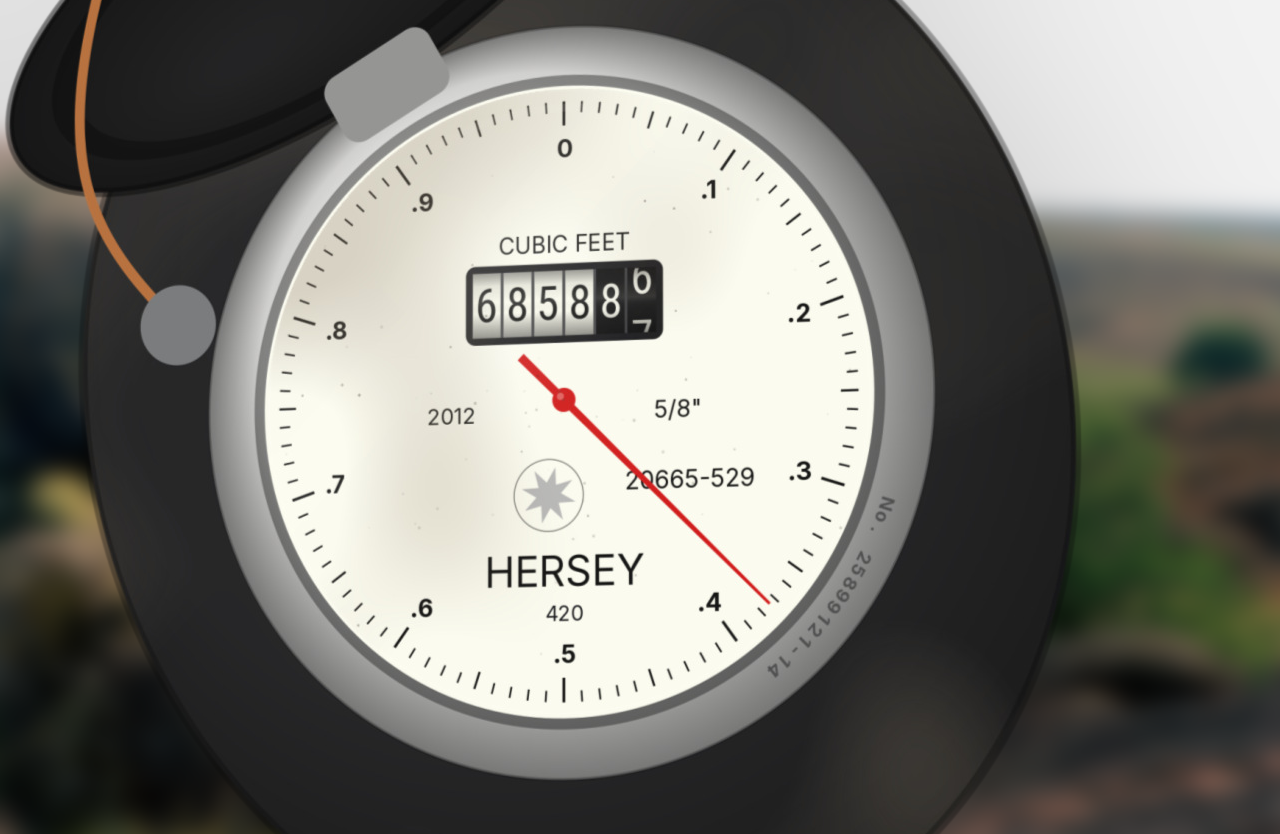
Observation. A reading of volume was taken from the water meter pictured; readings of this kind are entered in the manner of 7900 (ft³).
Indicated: 685886.37 (ft³)
